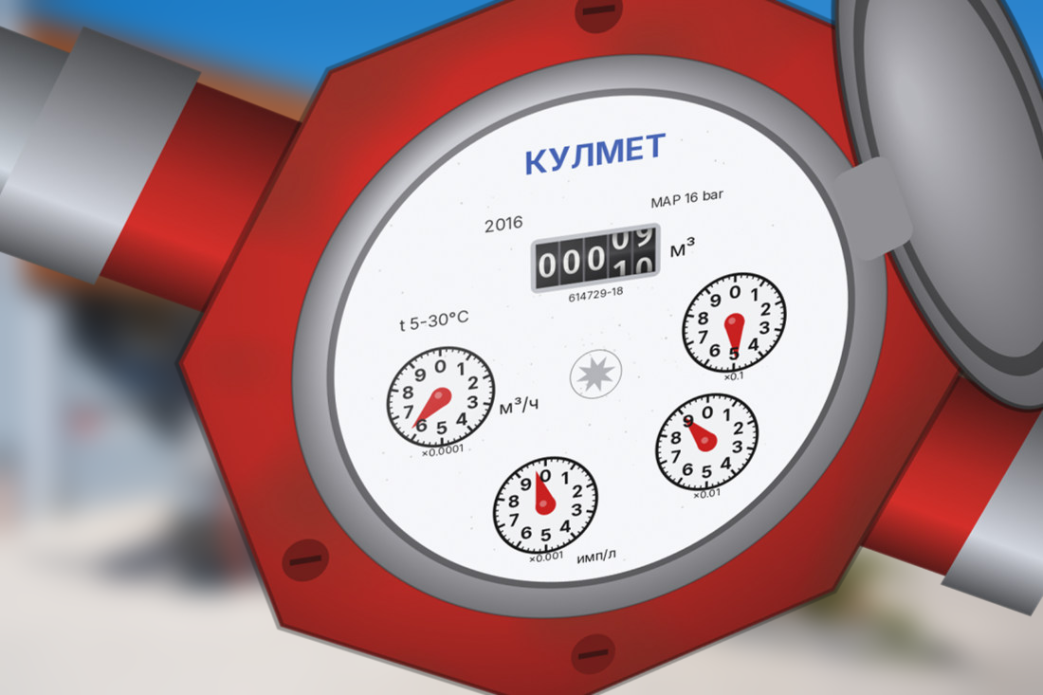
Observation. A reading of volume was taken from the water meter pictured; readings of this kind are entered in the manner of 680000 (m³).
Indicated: 9.4896 (m³)
